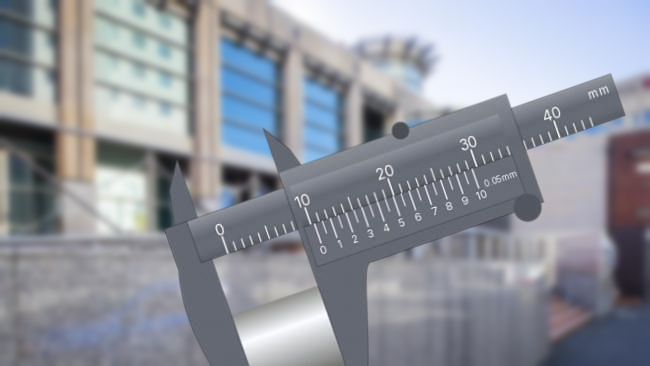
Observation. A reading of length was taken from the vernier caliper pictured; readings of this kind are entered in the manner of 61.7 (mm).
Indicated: 10.4 (mm)
